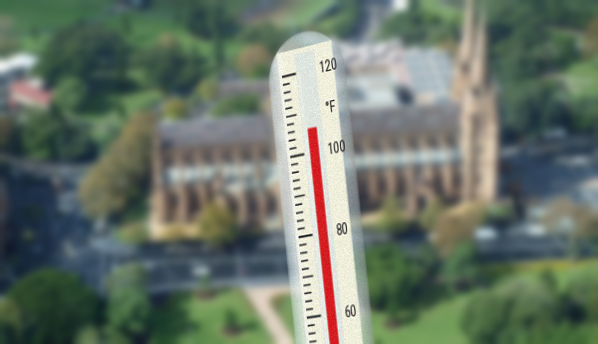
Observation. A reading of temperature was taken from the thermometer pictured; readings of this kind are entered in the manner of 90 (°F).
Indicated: 106 (°F)
